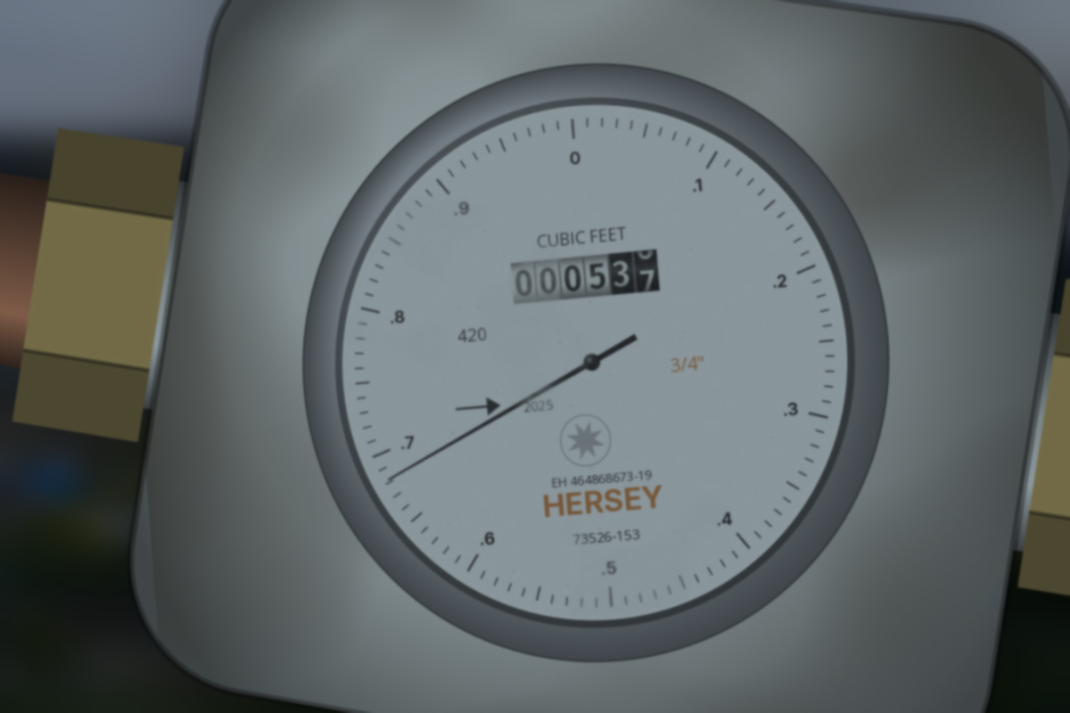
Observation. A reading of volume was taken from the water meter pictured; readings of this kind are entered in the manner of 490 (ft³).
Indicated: 536.68 (ft³)
